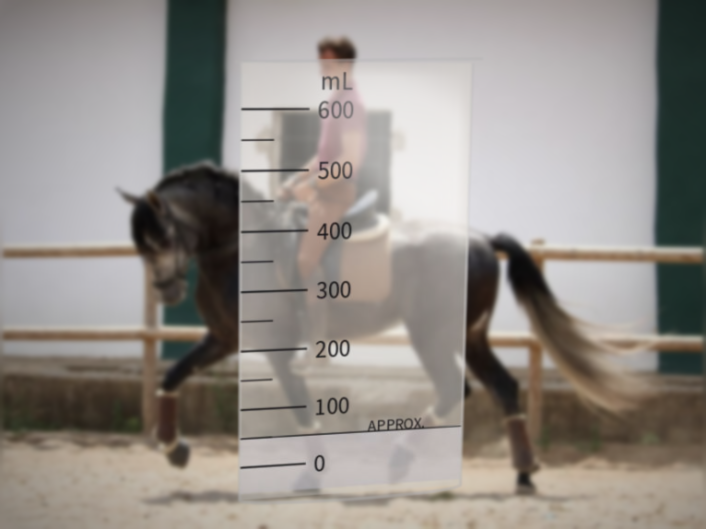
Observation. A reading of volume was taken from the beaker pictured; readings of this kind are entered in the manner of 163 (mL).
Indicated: 50 (mL)
